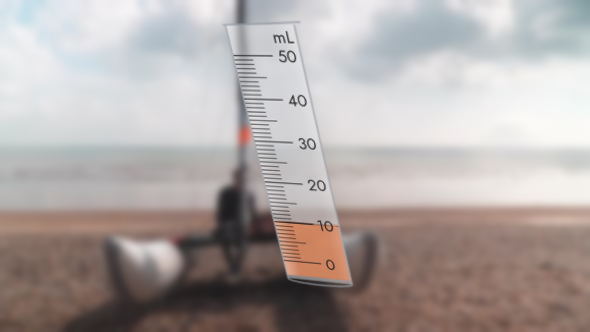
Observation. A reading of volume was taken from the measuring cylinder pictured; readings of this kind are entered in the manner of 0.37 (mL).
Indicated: 10 (mL)
